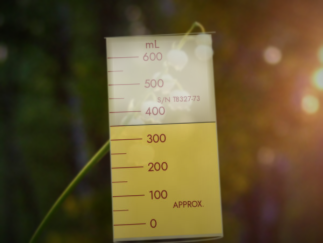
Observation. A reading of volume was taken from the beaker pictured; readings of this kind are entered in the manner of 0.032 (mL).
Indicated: 350 (mL)
